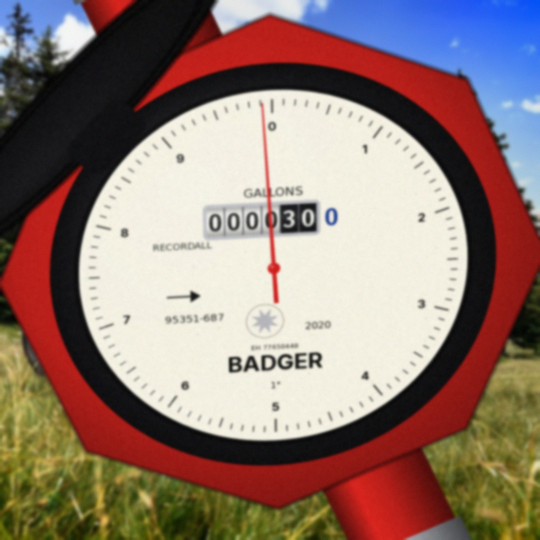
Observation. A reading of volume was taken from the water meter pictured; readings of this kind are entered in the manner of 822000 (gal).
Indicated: 299.9 (gal)
